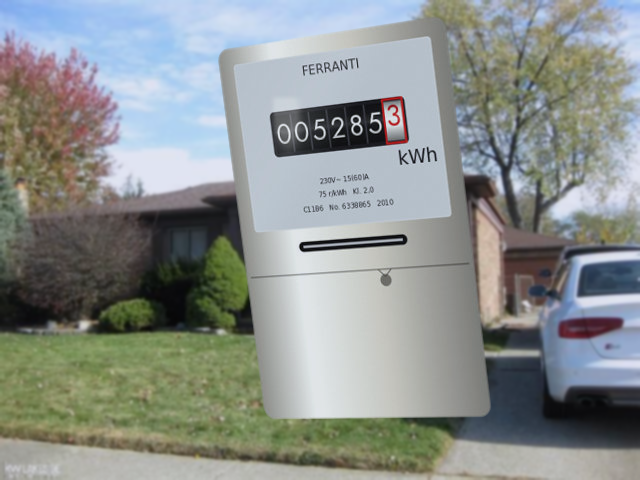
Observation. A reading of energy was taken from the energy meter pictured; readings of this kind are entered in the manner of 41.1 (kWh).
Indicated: 5285.3 (kWh)
